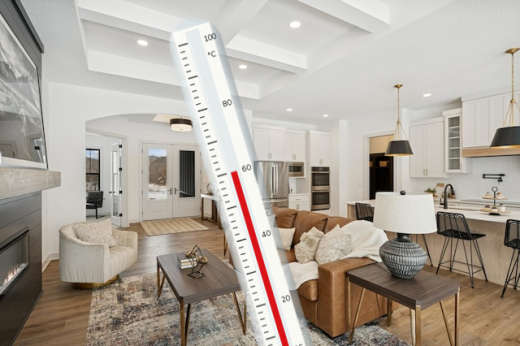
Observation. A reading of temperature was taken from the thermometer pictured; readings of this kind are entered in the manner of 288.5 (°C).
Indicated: 60 (°C)
